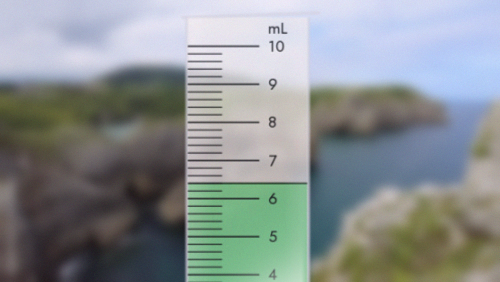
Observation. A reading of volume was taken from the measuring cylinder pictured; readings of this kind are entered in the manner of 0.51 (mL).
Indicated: 6.4 (mL)
